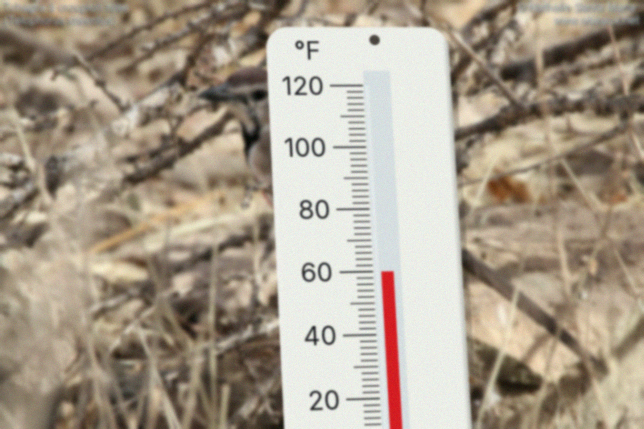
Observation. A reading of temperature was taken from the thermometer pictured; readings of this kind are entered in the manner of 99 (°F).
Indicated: 60 (°F)
